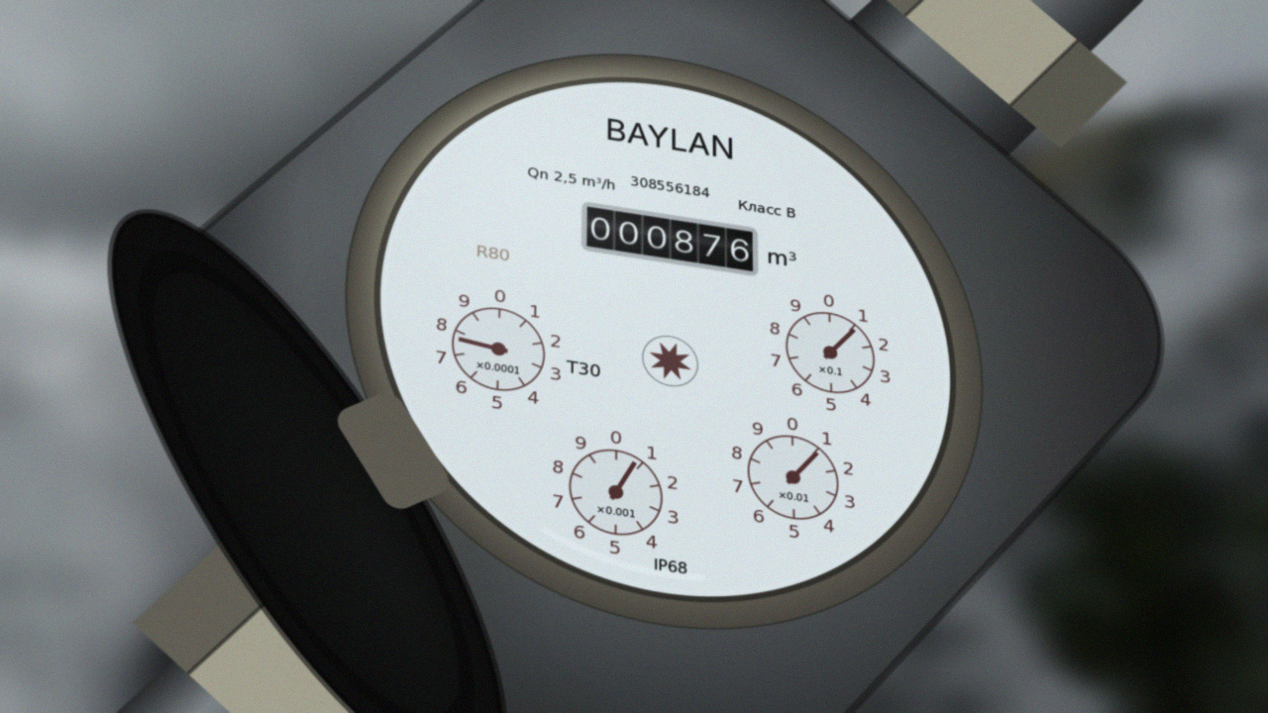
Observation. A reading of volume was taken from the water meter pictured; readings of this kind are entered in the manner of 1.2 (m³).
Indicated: 876.1107 (m³)
